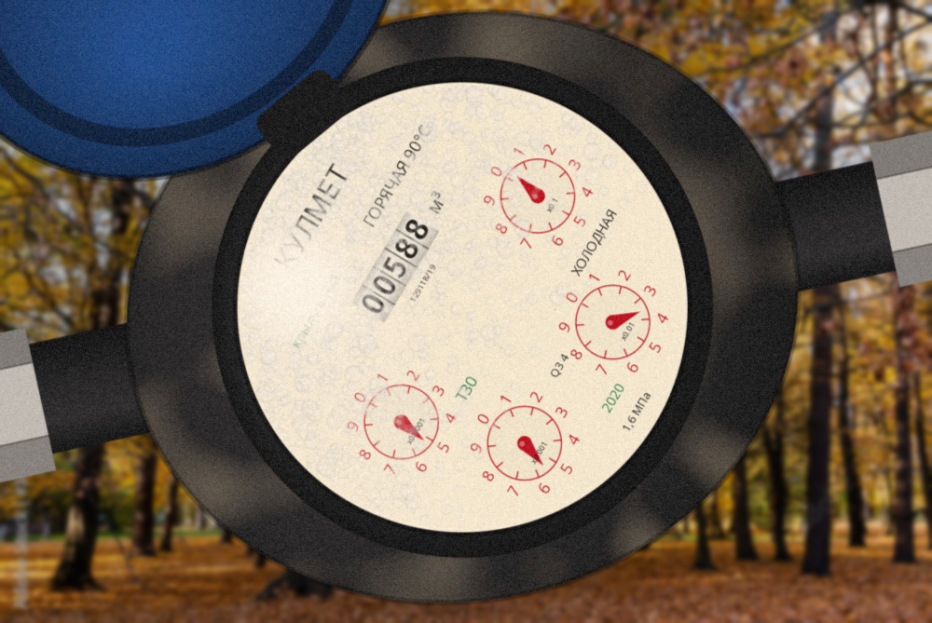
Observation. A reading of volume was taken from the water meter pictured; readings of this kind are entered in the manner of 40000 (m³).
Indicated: 588.0355 (m³)
